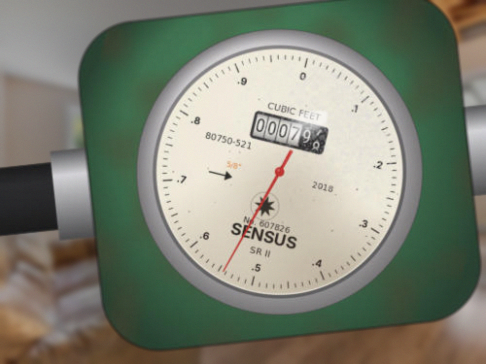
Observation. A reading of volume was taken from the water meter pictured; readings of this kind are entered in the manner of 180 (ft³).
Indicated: 797.54 (ft³)
